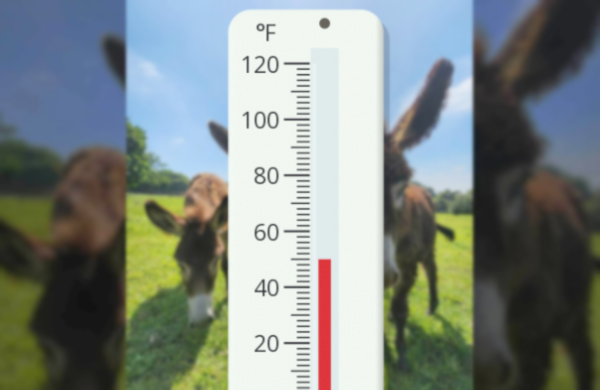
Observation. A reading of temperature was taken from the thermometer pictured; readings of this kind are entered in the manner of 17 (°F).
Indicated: 50 (°F)
